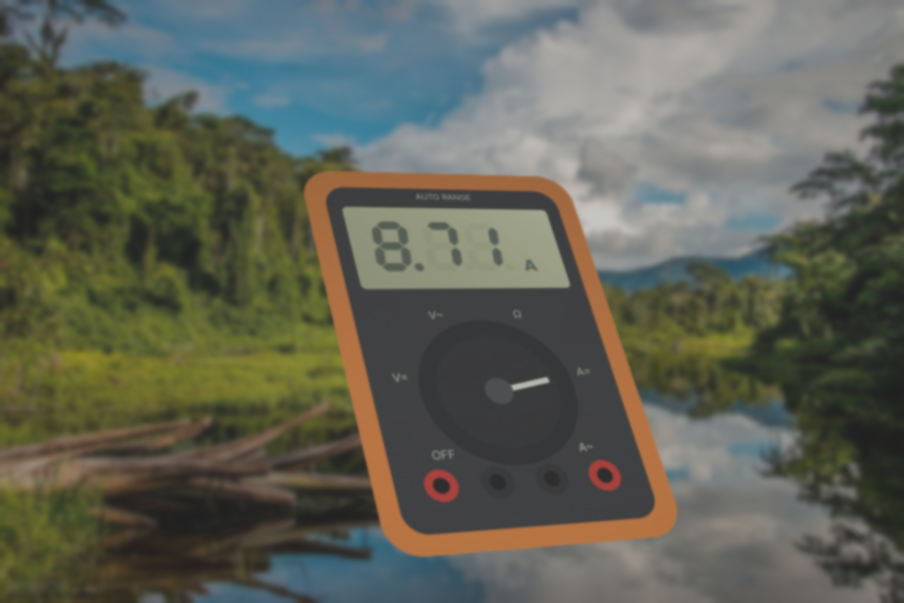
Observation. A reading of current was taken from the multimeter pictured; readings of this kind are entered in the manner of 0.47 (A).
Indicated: 8.71 (A)
